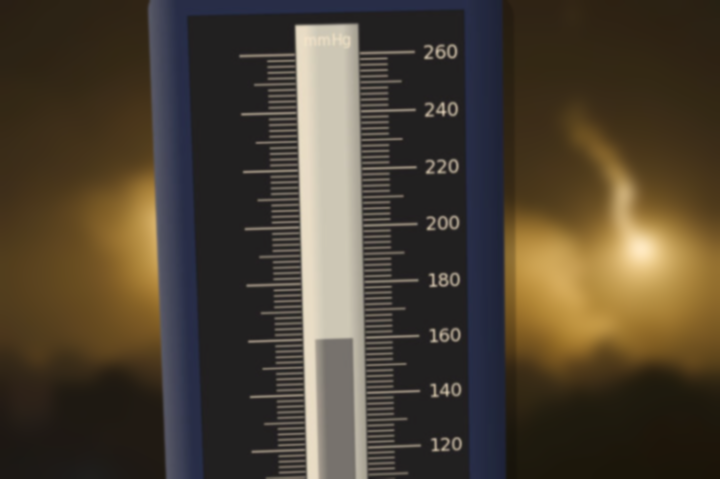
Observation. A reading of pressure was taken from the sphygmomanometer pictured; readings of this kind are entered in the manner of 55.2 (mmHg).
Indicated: 160 (mmHg)
